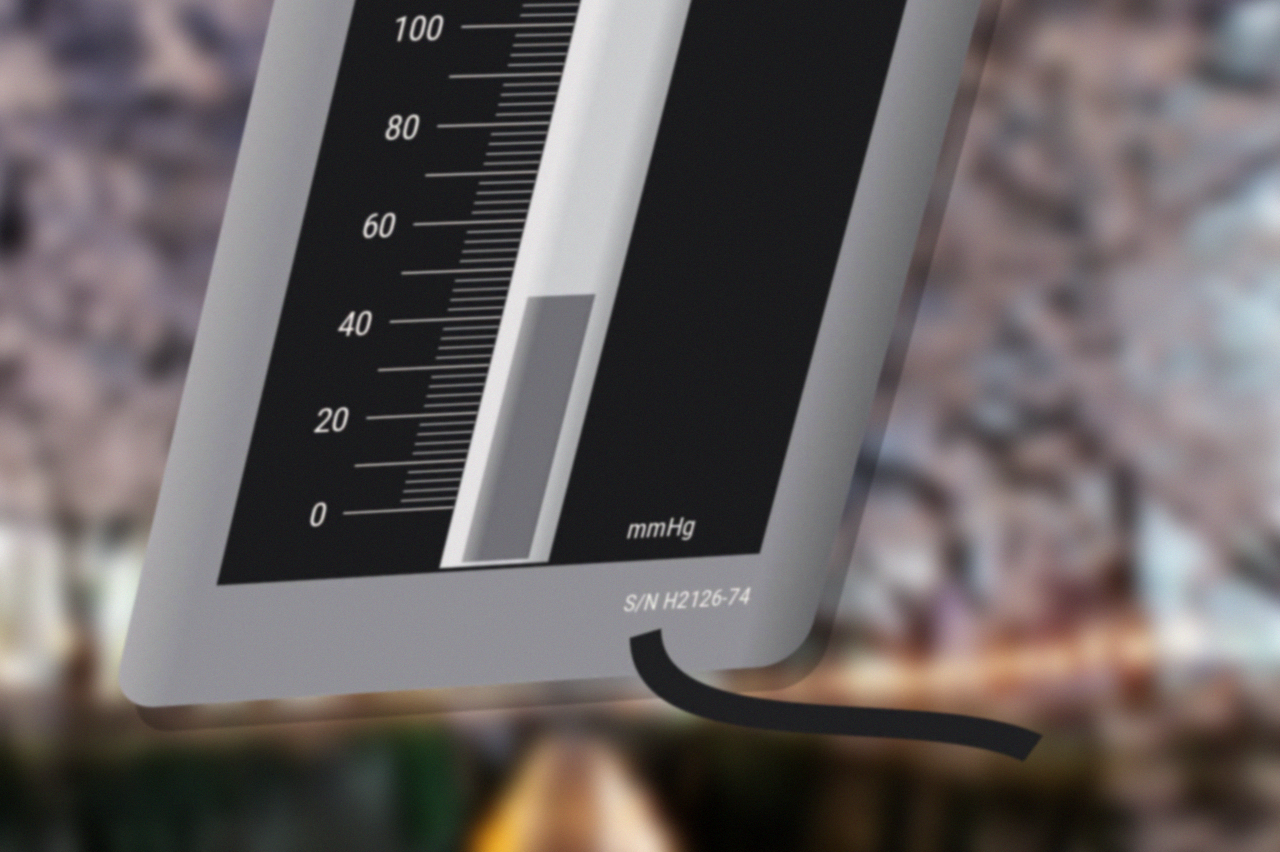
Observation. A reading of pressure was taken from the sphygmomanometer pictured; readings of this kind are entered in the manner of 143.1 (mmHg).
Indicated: 44 (mmHg)
